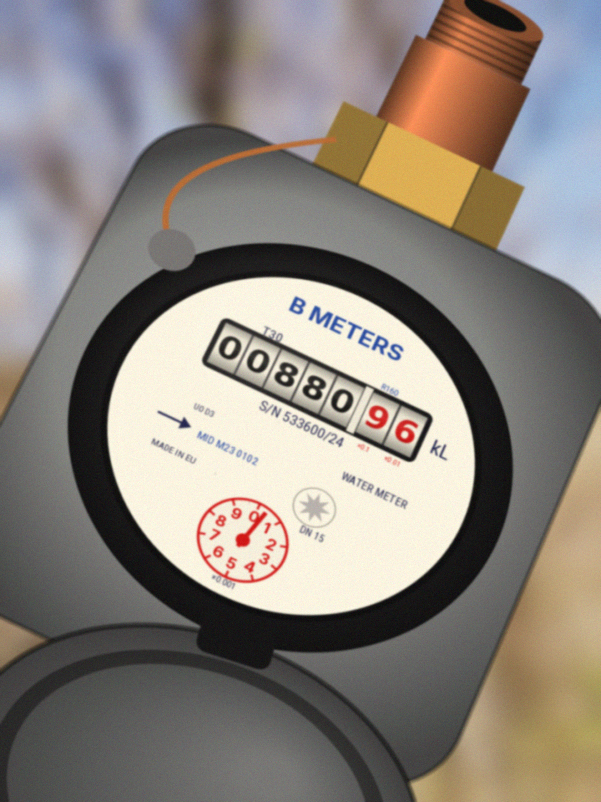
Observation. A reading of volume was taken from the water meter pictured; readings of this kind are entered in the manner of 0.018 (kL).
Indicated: 880.960 (kL)
